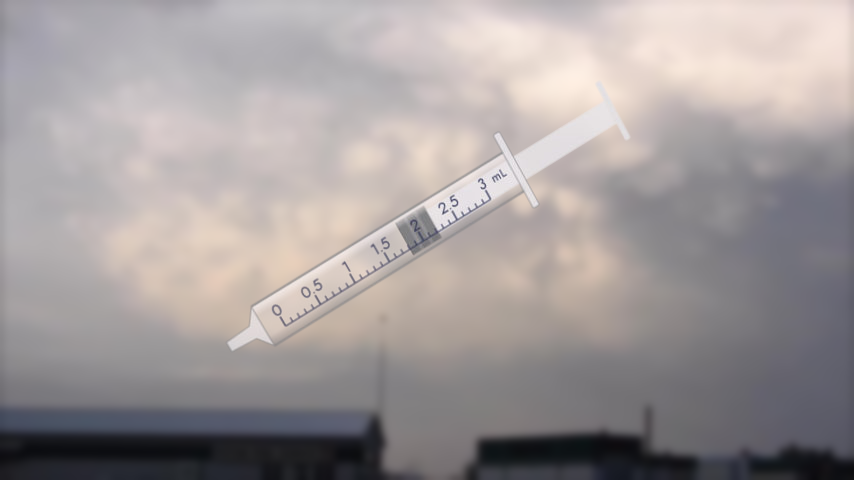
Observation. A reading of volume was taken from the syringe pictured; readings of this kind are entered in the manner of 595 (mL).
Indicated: 1.8 (mL)
